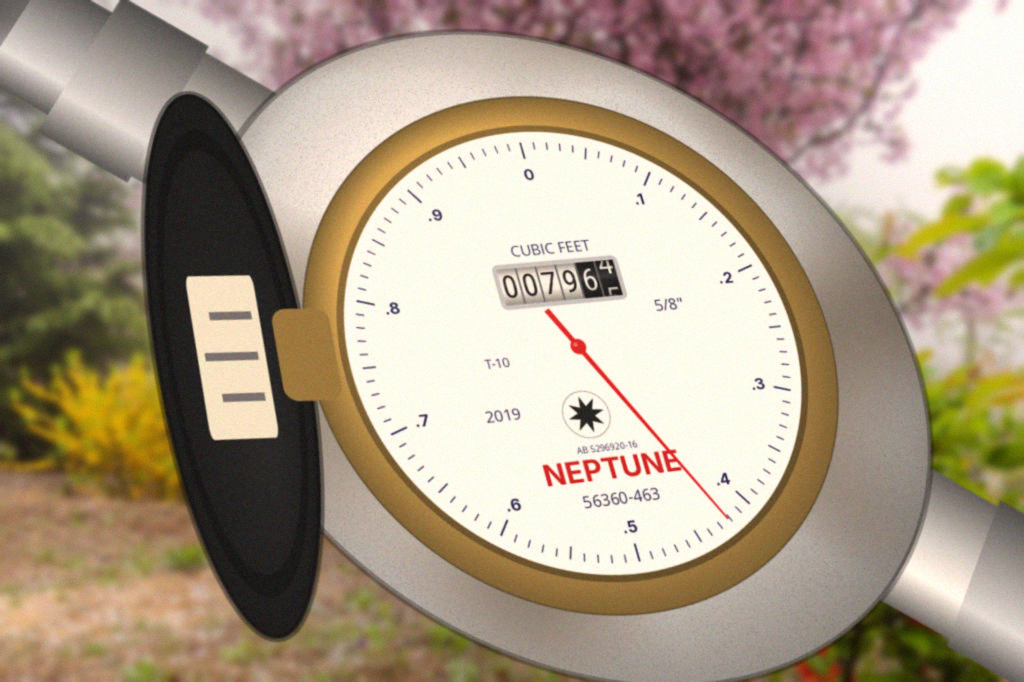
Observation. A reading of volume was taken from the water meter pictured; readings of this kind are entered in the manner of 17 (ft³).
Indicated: 7964.42 (ft³)
